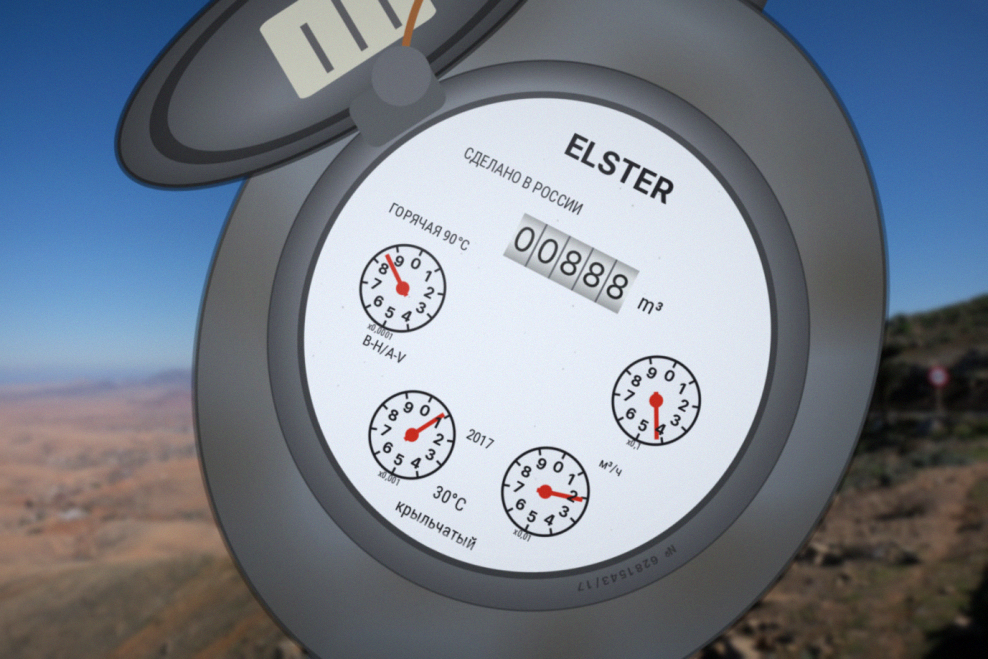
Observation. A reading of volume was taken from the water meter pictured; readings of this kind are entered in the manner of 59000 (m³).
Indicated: 888.4208 (m³)
